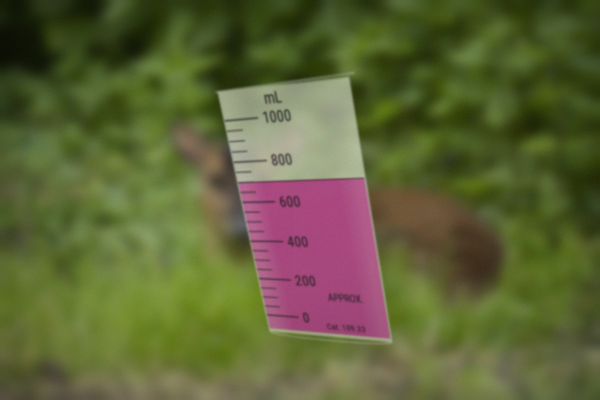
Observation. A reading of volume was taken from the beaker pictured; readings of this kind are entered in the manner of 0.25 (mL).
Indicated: 700 (mL)
